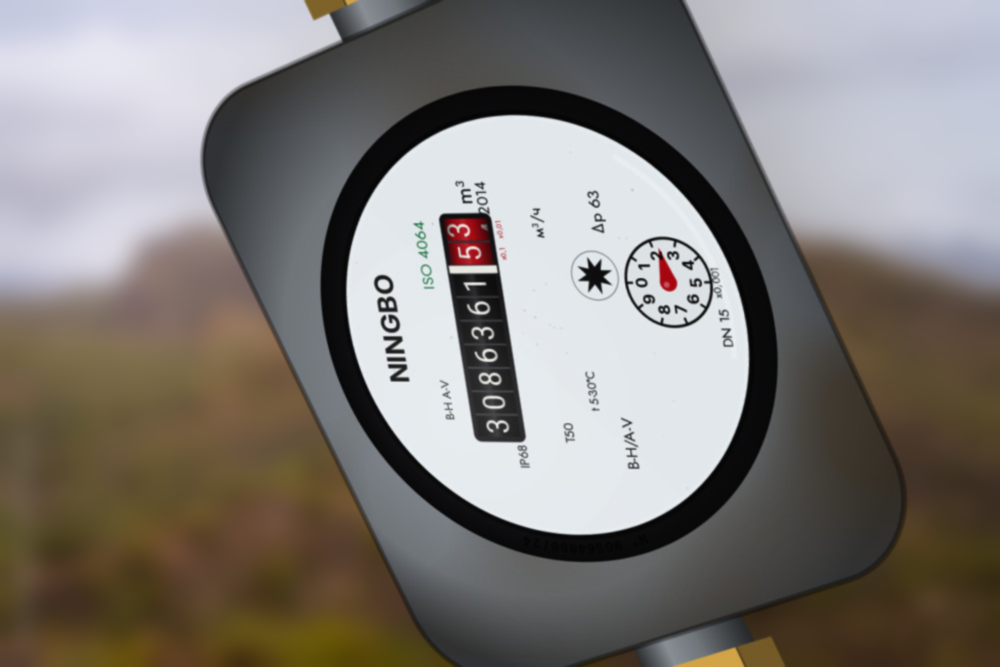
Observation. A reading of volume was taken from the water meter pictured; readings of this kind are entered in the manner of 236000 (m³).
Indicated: 3086361.532 (m³)
